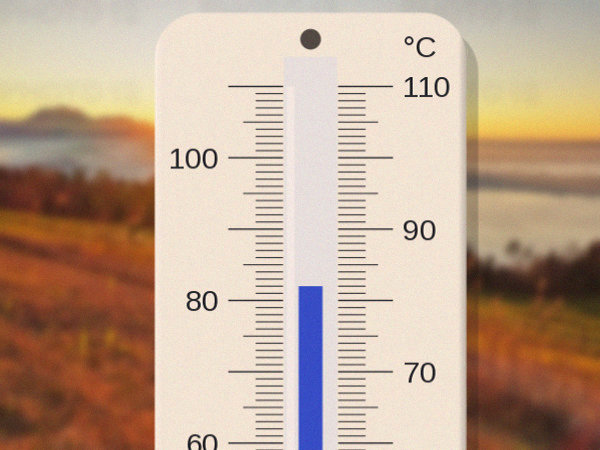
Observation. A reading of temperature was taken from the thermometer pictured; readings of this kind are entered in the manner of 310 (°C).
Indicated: 82 (°C)
